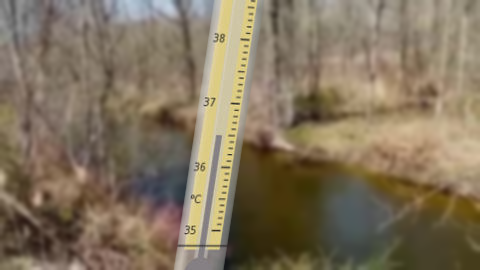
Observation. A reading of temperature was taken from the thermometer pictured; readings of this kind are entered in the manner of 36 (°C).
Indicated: 36.5 (°C)
